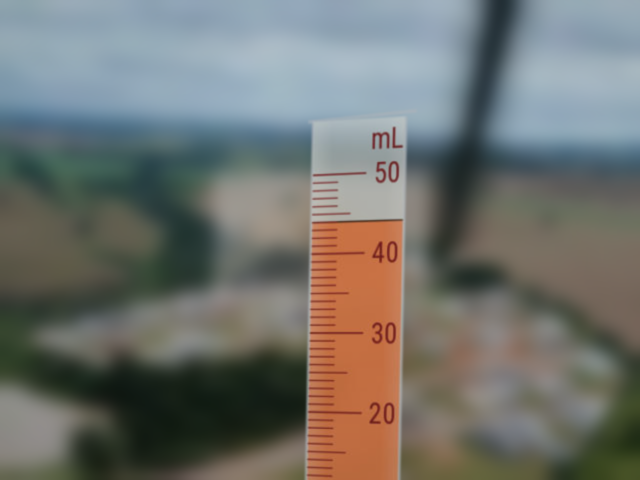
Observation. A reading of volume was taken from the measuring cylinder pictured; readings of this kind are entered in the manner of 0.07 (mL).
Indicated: 44 (mL)
